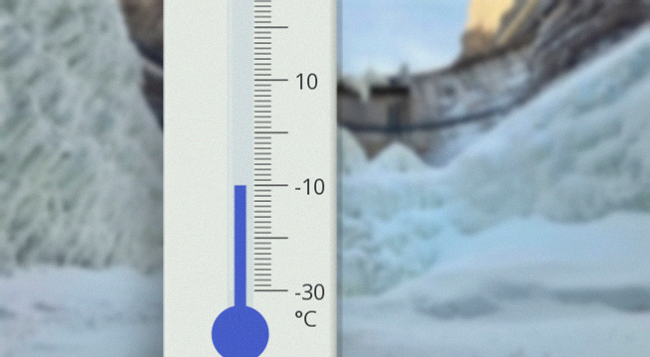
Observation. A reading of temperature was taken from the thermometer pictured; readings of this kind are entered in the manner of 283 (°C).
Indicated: -10 (°C)
